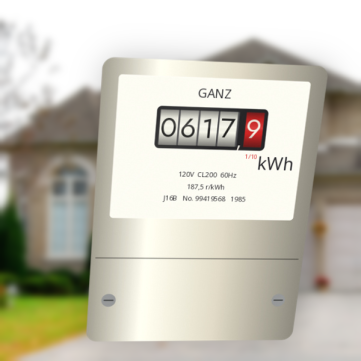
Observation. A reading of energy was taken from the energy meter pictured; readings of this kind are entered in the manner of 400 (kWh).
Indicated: 617.9 (kWh)
